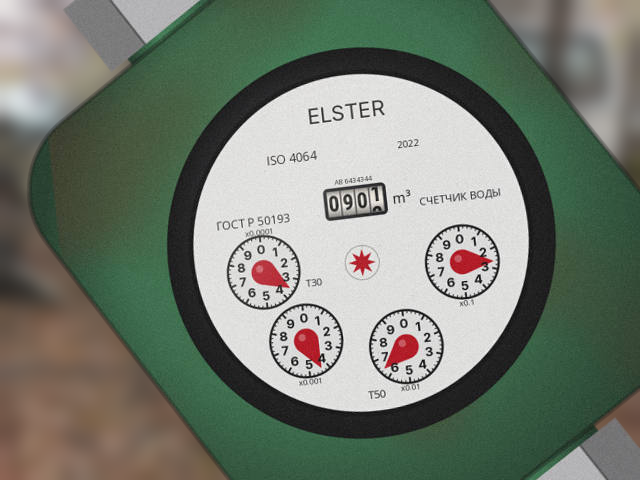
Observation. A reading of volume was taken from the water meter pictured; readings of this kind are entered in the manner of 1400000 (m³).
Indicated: 901.2643 (m³)
